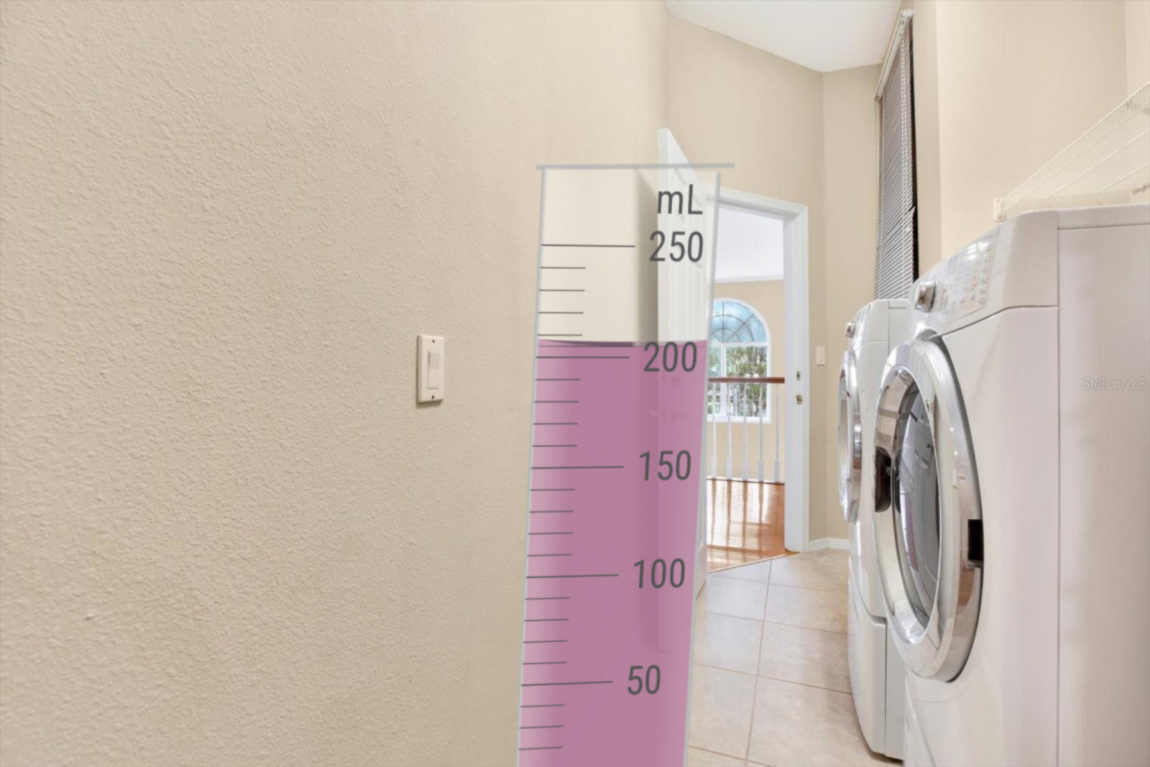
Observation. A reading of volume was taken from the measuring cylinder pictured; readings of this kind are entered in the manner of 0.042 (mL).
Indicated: 205 (mL)
